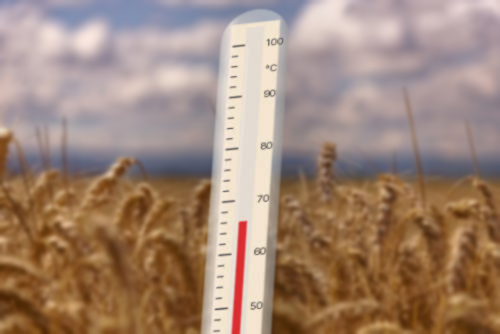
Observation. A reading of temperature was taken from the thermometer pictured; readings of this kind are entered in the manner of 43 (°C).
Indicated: 66 (°C)
